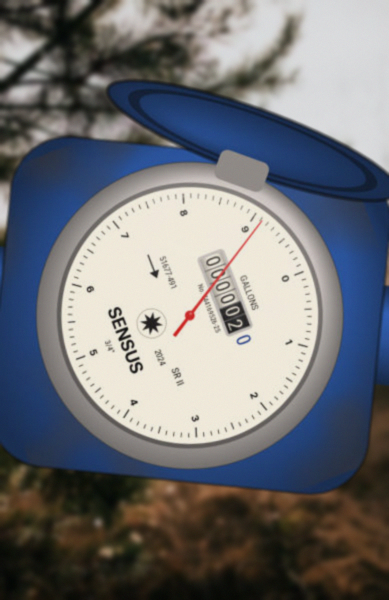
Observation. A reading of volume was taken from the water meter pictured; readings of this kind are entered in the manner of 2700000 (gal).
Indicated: 19.1 (gal)
